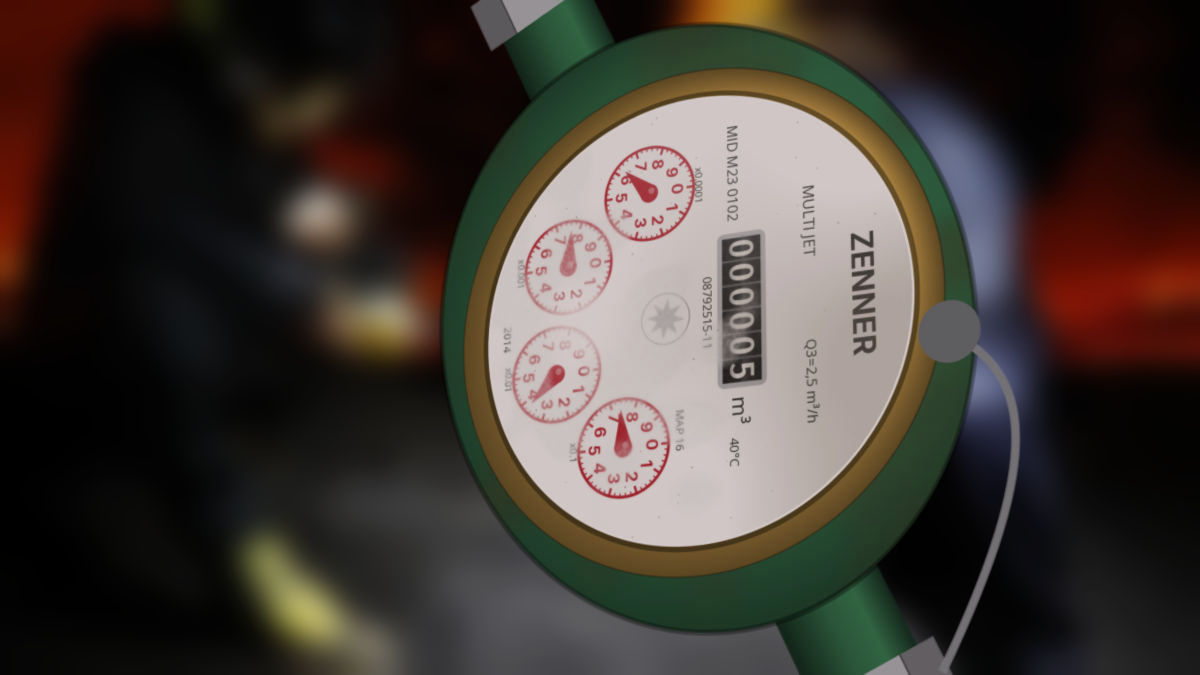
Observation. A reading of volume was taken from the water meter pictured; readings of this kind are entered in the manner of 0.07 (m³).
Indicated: 5.7376 (m³)
